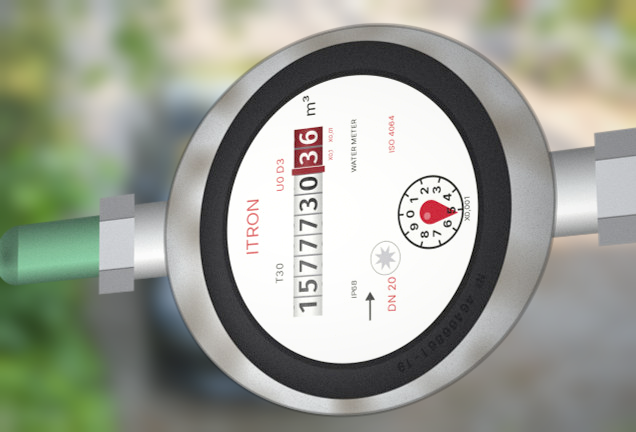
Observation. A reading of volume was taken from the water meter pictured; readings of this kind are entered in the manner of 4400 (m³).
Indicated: 1577730.365 (m³)
